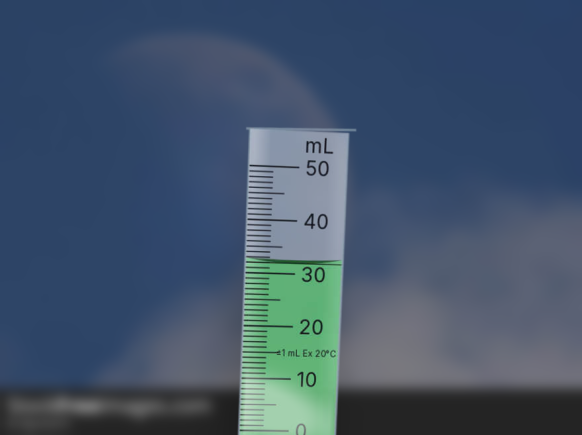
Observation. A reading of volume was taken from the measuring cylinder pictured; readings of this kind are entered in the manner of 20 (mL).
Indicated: 32 (mL)
